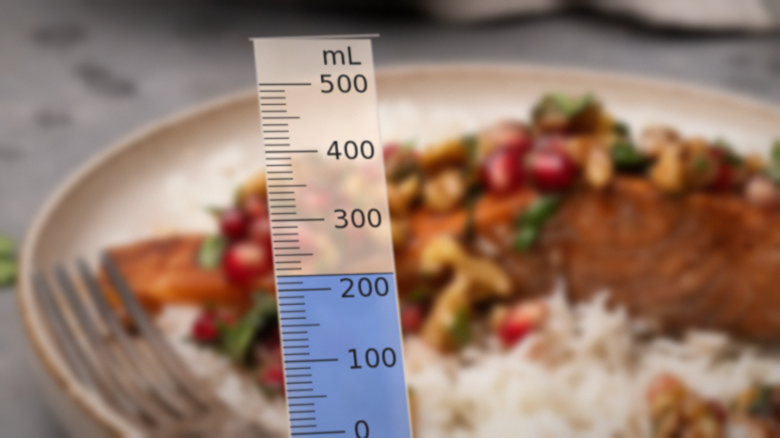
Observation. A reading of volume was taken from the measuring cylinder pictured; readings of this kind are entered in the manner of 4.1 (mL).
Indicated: 220 (mL)
